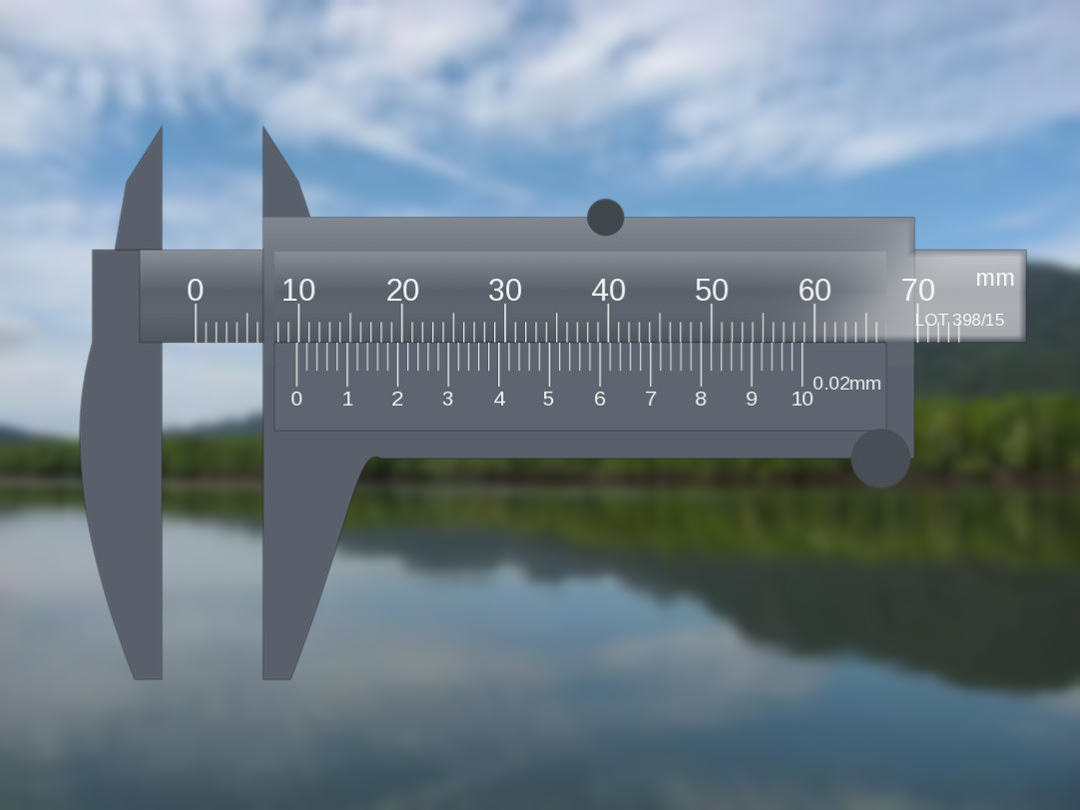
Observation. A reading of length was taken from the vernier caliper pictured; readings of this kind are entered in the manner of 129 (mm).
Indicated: 9.8 (mm)
